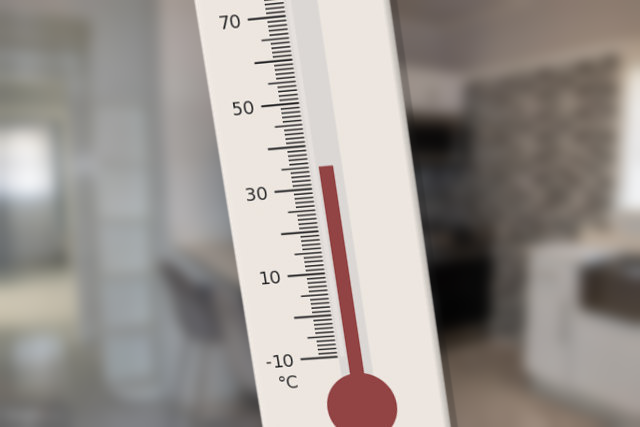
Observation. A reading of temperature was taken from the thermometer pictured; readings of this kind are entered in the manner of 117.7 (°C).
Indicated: 35 (°C)
